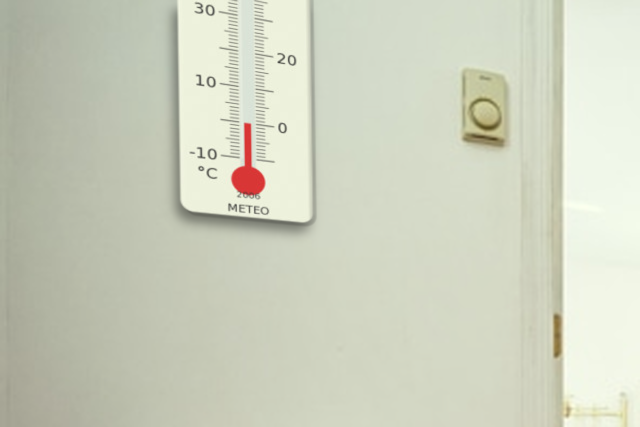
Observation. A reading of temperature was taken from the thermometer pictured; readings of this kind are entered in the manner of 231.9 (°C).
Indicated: 0 (°C)
